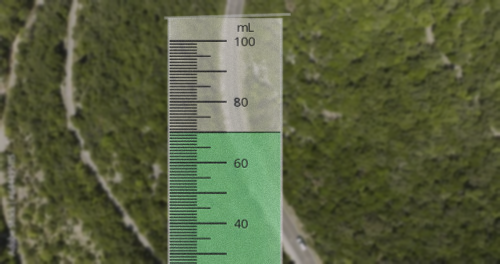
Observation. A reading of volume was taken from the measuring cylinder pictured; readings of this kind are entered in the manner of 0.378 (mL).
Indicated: 70 (mL)
